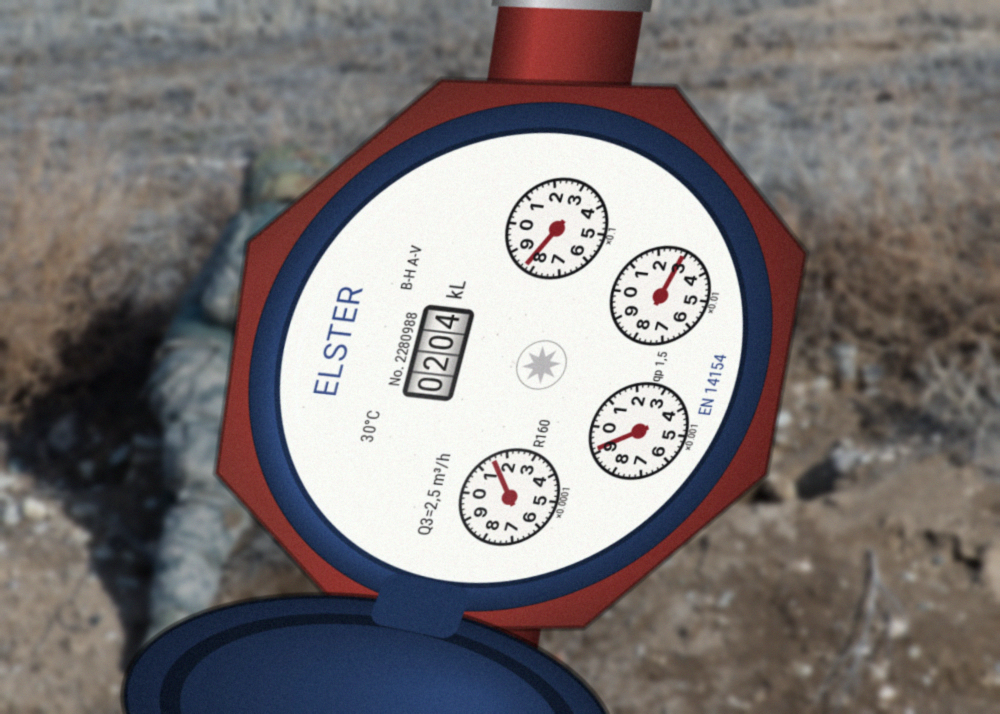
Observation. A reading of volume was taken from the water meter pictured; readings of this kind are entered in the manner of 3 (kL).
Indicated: 204.8291 (kL)
